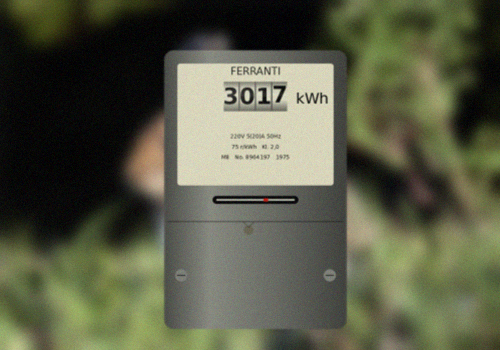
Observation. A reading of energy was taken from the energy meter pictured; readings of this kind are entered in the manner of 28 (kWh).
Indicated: 3017 (kWh)
